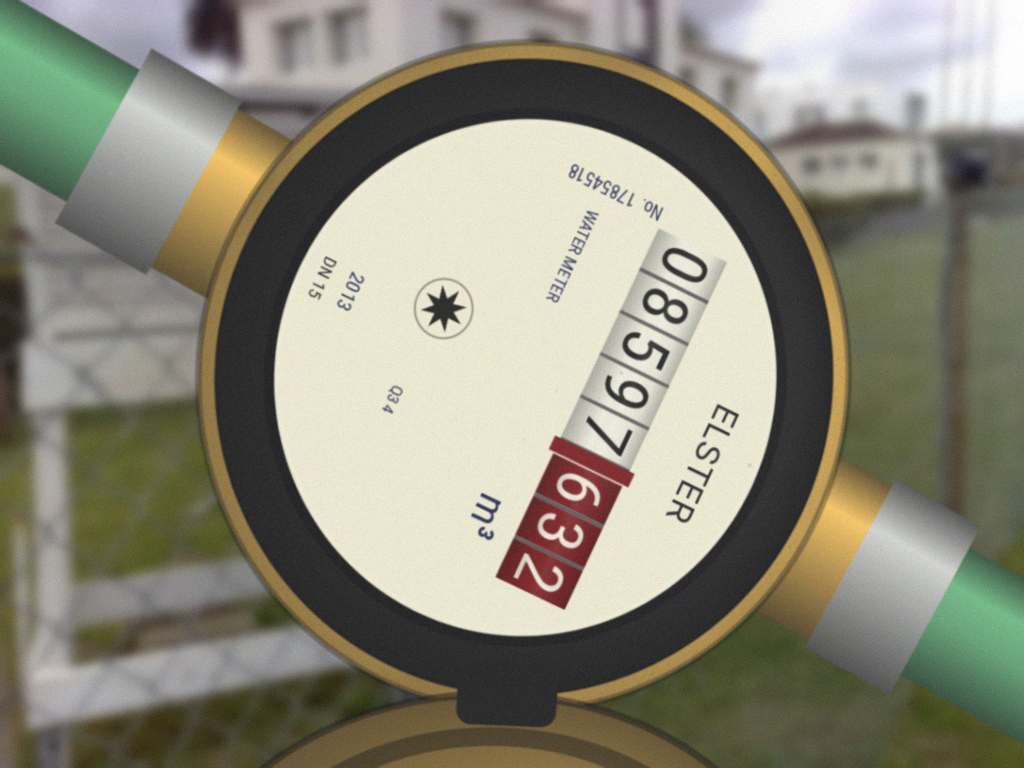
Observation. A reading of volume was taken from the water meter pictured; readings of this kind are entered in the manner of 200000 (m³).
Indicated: 8597.632 (m³)
